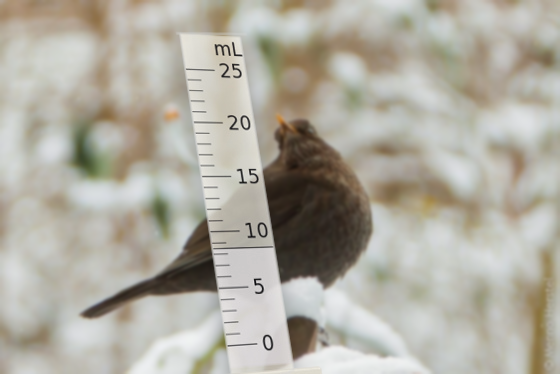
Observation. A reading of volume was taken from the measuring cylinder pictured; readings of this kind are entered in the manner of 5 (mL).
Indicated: 8.5 (mL)
